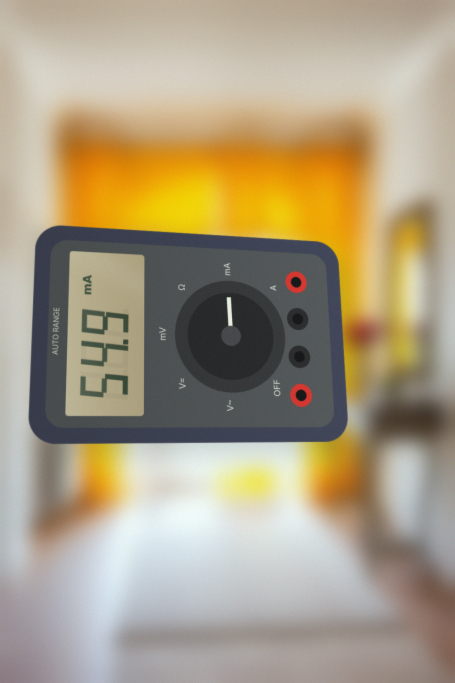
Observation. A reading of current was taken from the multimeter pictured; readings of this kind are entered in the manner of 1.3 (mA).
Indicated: 54.9 (mA)
